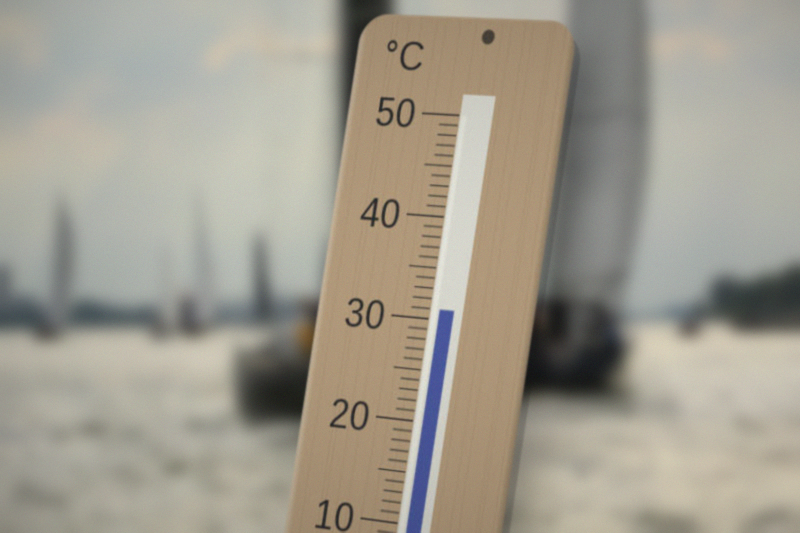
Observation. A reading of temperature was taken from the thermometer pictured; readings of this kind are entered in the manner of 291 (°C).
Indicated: 31 (°C)
